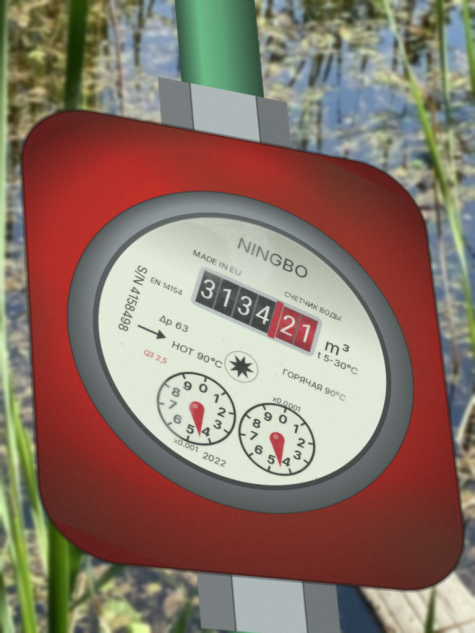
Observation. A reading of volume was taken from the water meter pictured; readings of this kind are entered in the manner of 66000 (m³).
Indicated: 3134.2144 (m³)
